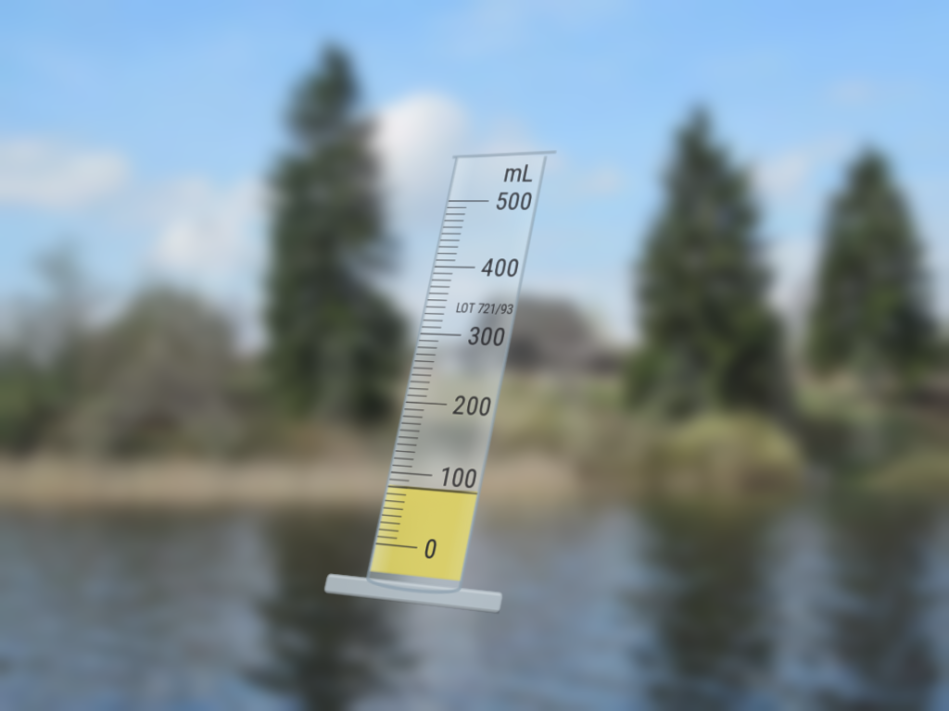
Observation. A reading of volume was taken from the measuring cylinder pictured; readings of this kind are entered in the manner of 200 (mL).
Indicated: 80 (mL)
